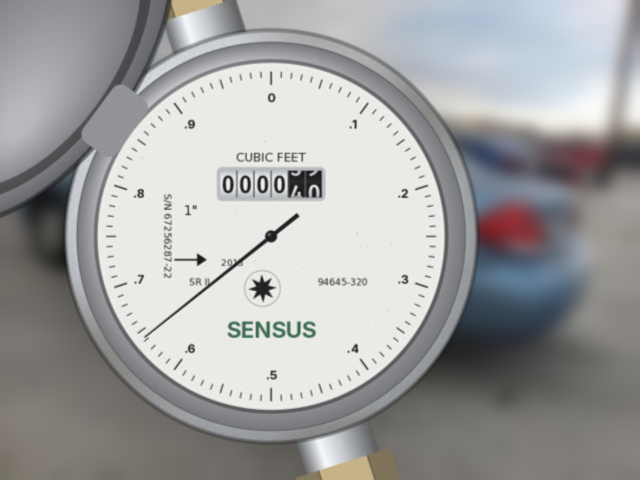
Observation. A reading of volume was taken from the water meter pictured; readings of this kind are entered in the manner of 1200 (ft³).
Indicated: 39.64 (ft³)
